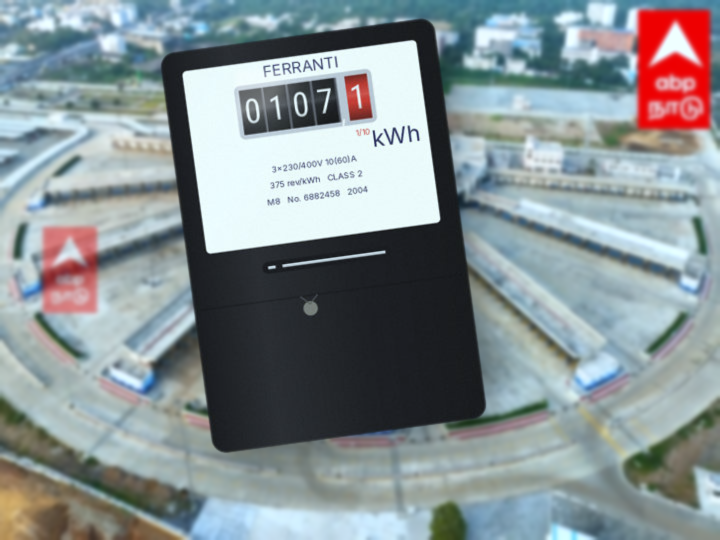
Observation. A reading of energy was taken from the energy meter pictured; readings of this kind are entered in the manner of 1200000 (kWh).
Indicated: 107.1 (kWh)
